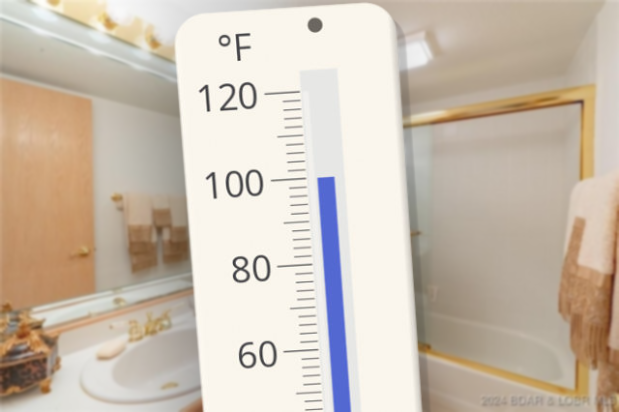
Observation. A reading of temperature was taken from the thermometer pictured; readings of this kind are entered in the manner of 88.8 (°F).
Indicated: 100 (°F)
